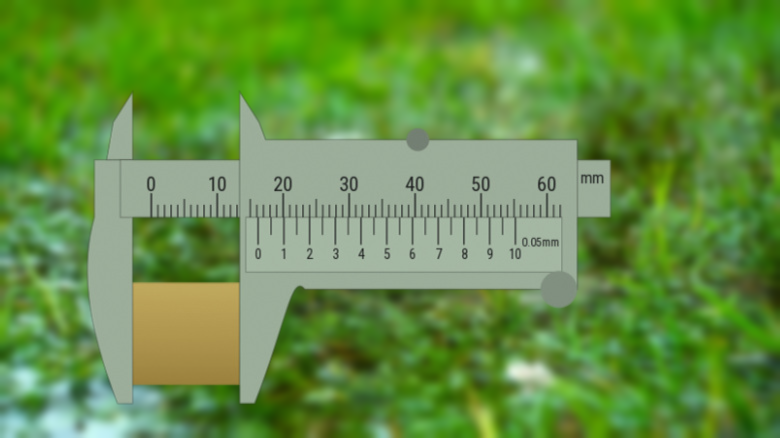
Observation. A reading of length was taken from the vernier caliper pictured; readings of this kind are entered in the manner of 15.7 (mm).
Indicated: 16.2 (mm)
